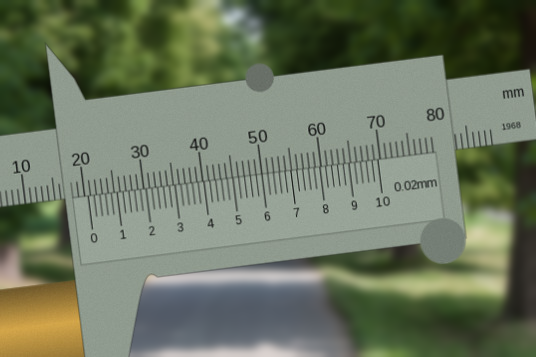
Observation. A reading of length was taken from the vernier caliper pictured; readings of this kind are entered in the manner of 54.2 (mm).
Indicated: 20.6 (mm)
